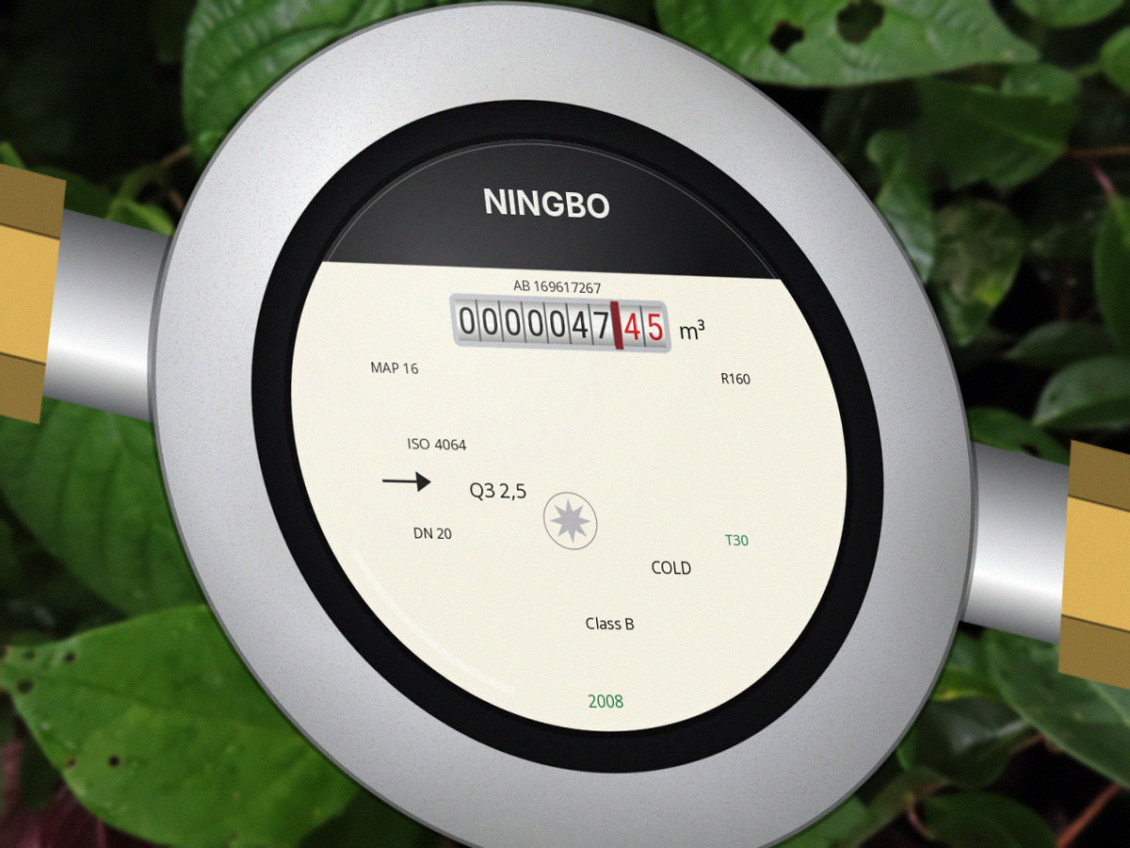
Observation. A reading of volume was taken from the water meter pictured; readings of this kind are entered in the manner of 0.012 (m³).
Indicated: 47.45 (m³)
